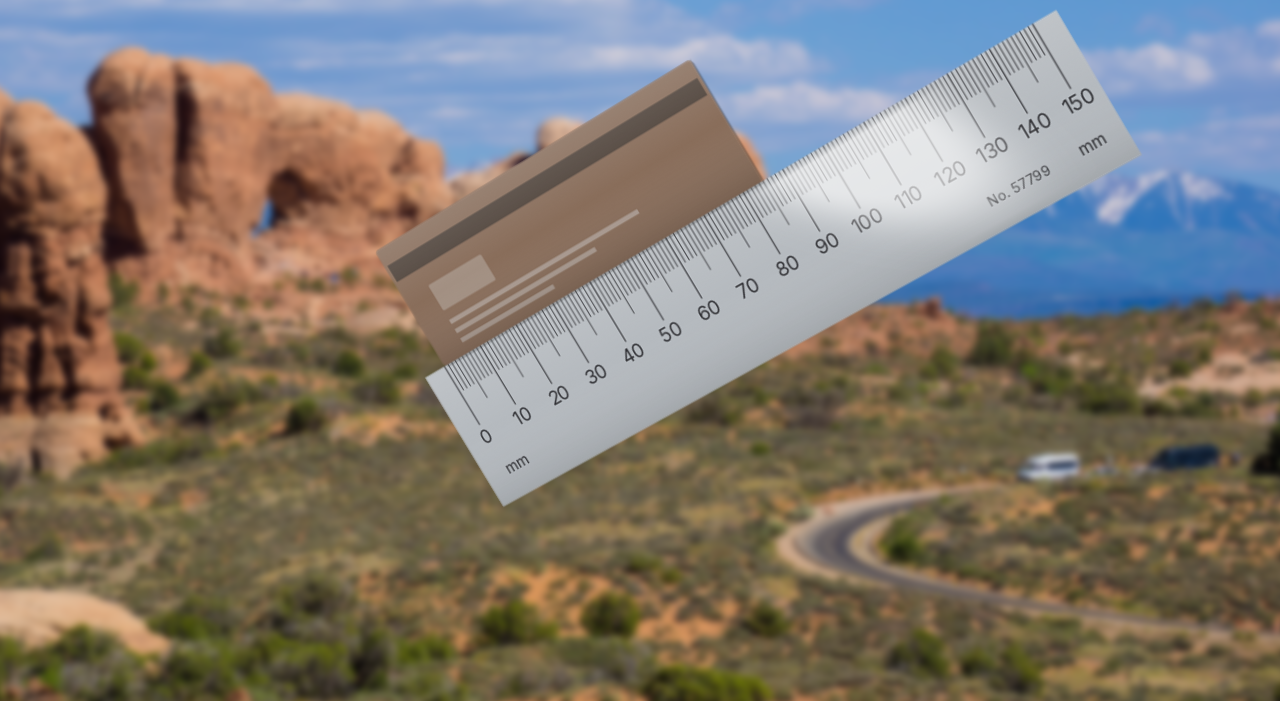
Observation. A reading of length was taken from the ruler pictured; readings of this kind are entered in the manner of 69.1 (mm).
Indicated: 85 (mm)
